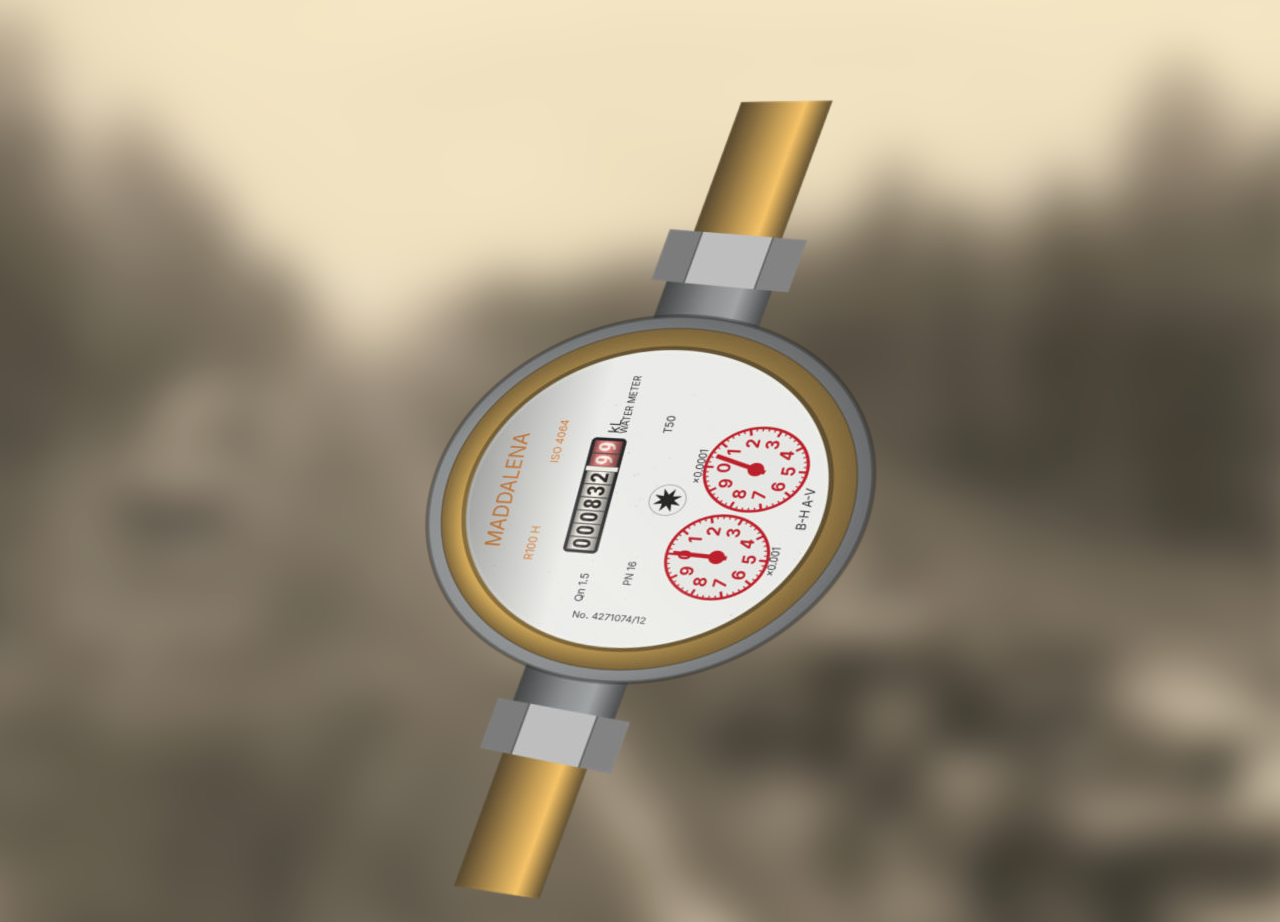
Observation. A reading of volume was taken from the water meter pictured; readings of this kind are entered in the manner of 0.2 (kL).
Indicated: 832.9900 (kL)
